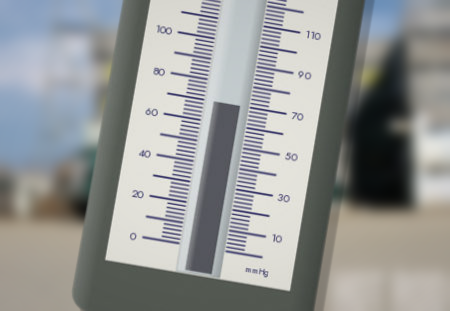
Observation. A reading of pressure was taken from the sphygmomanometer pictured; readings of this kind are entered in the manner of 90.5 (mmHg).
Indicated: 70 (mmHg)
